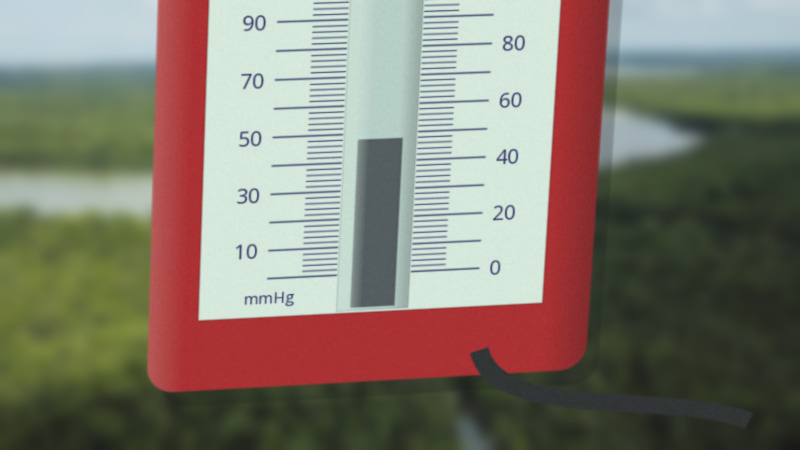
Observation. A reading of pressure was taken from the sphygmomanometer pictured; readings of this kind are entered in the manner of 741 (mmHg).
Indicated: 48 (mmHg)
